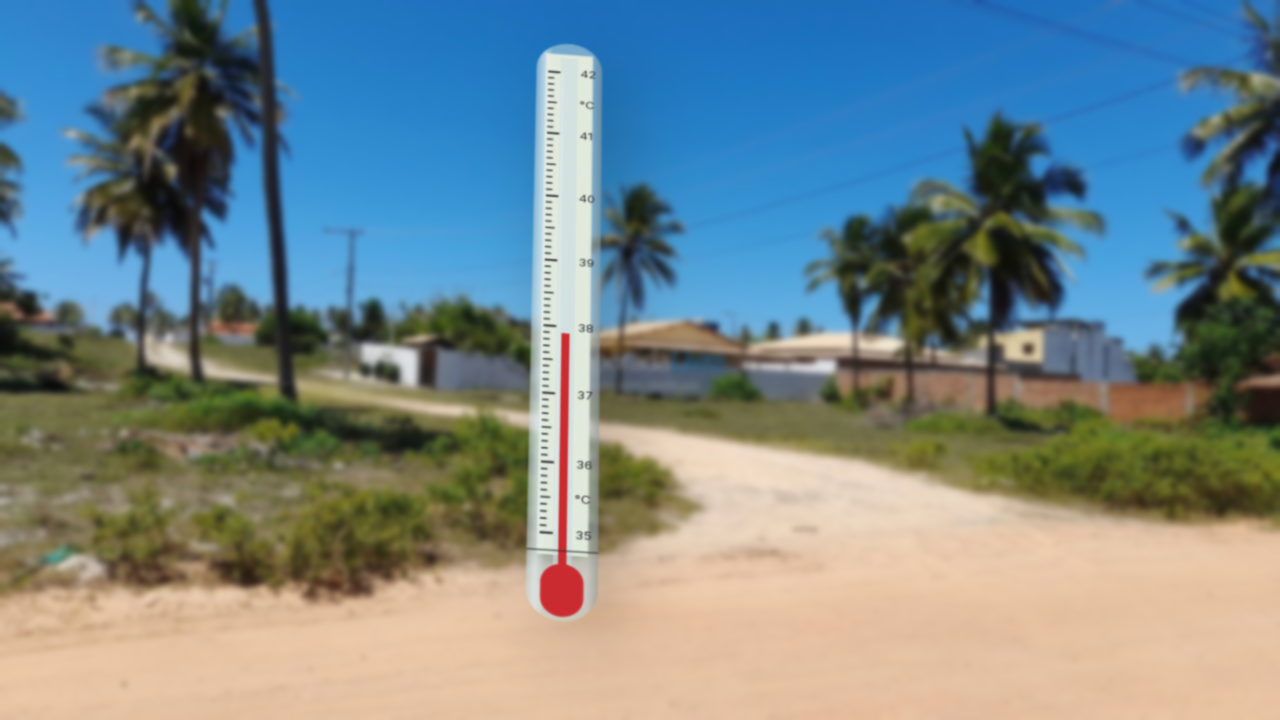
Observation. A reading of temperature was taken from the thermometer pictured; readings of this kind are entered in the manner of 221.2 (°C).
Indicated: 37.9 (°C)
